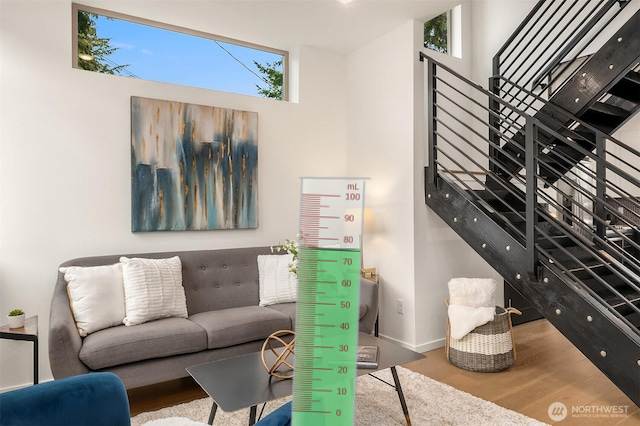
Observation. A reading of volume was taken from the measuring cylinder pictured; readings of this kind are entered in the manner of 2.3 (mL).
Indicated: 75 (mL)
